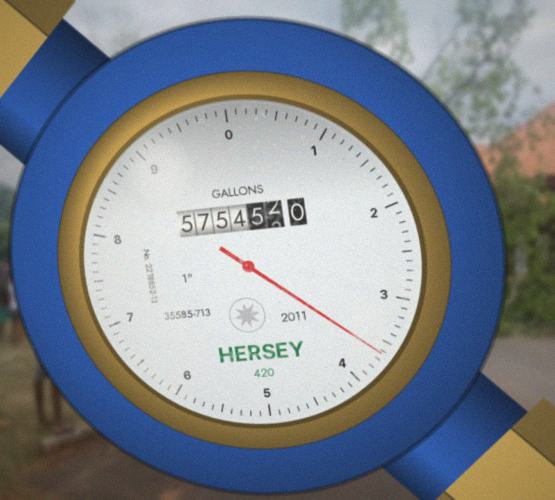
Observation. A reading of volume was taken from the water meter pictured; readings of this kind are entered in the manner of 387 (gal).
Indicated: 5754523.6 (gal)
